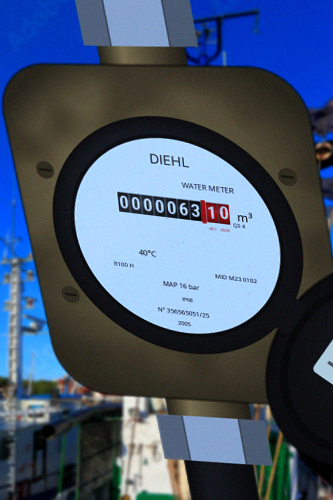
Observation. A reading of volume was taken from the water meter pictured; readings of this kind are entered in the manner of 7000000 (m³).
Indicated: 63.10 (m³)
